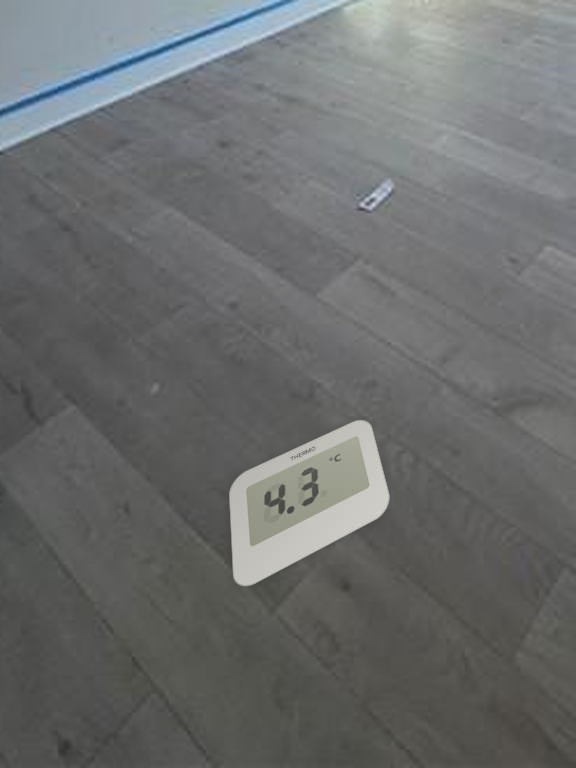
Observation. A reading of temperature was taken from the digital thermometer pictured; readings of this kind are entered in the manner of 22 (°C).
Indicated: 4.3 (°C)
